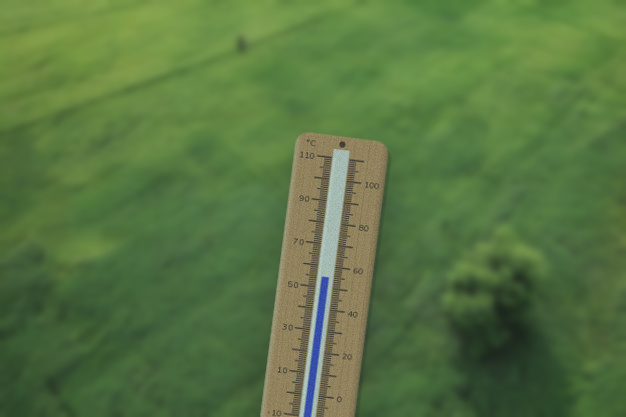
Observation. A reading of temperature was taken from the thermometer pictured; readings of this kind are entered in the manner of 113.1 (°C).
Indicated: 55 (°C)
